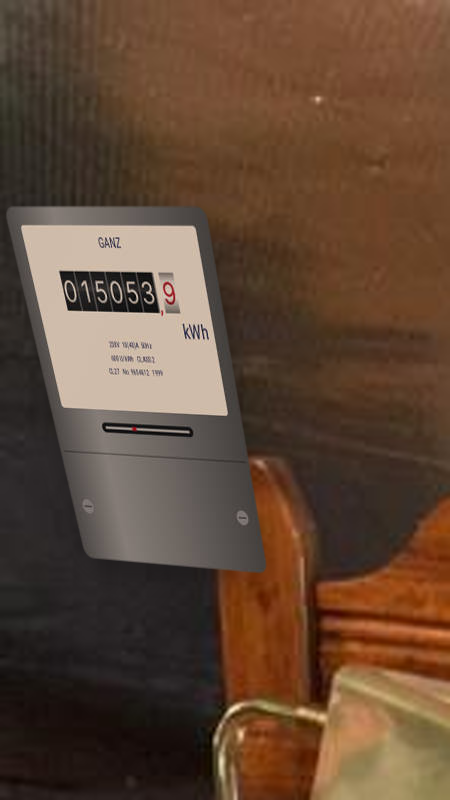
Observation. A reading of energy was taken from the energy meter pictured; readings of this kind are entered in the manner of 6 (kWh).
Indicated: 15053.9 (kWh)
